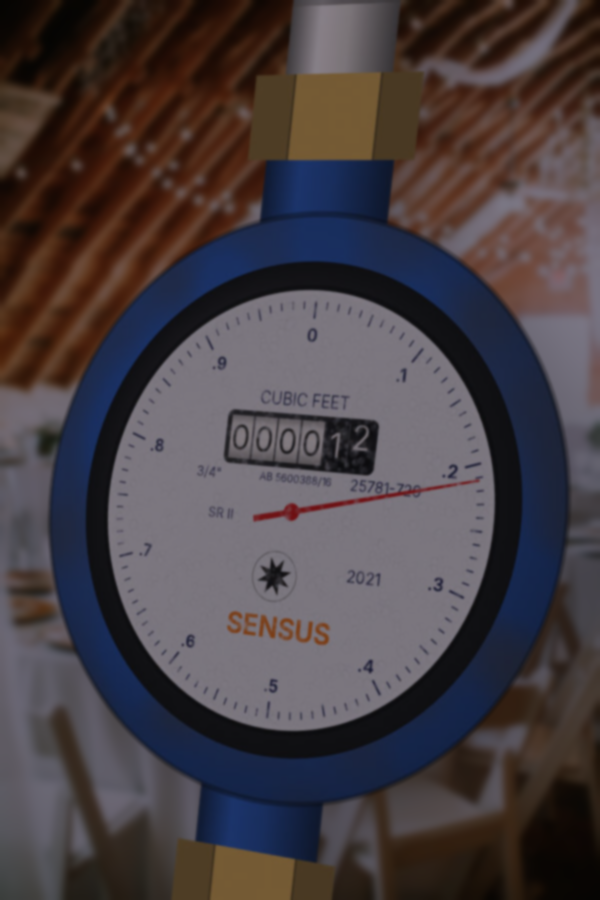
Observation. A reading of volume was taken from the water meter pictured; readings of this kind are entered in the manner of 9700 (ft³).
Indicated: 12.21 (ft³)
